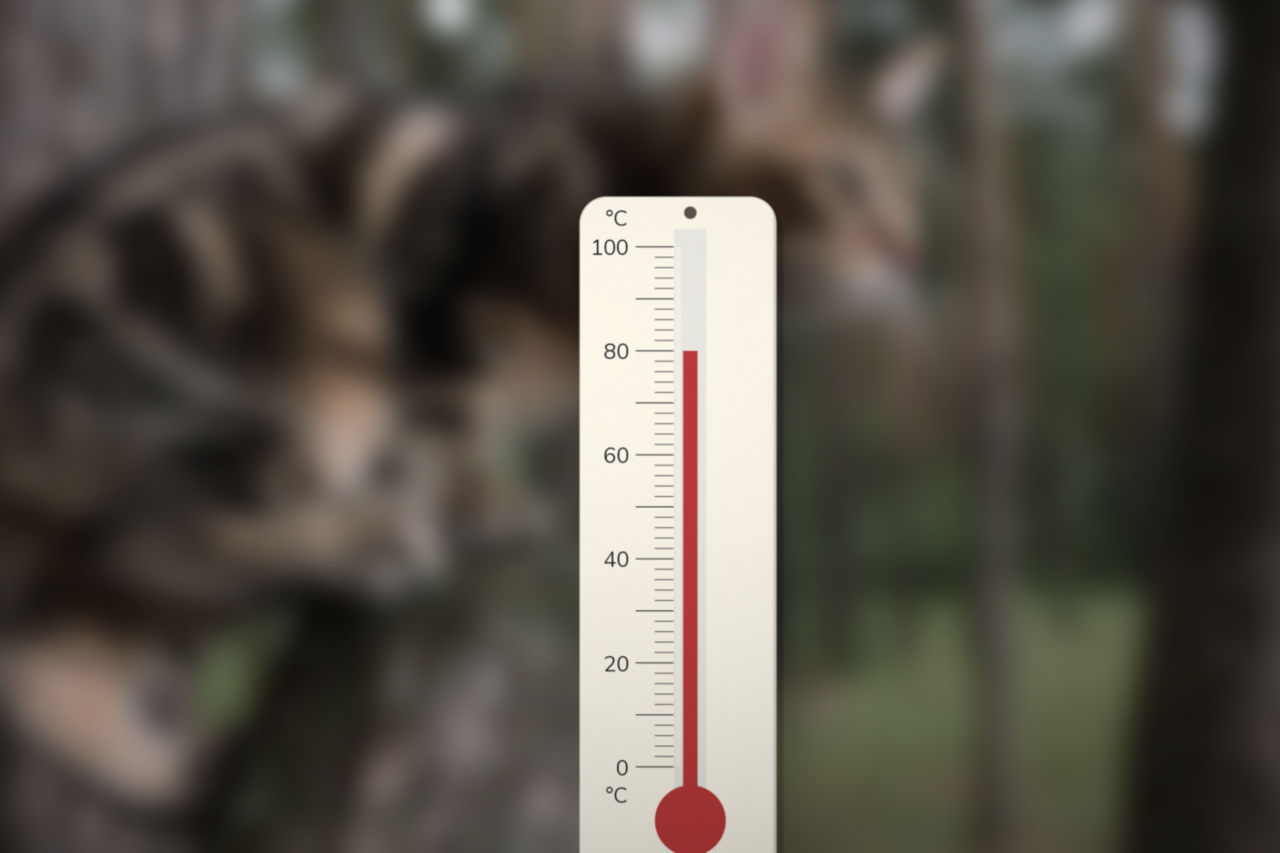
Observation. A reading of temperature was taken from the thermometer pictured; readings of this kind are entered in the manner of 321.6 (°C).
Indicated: 80 (°C)
